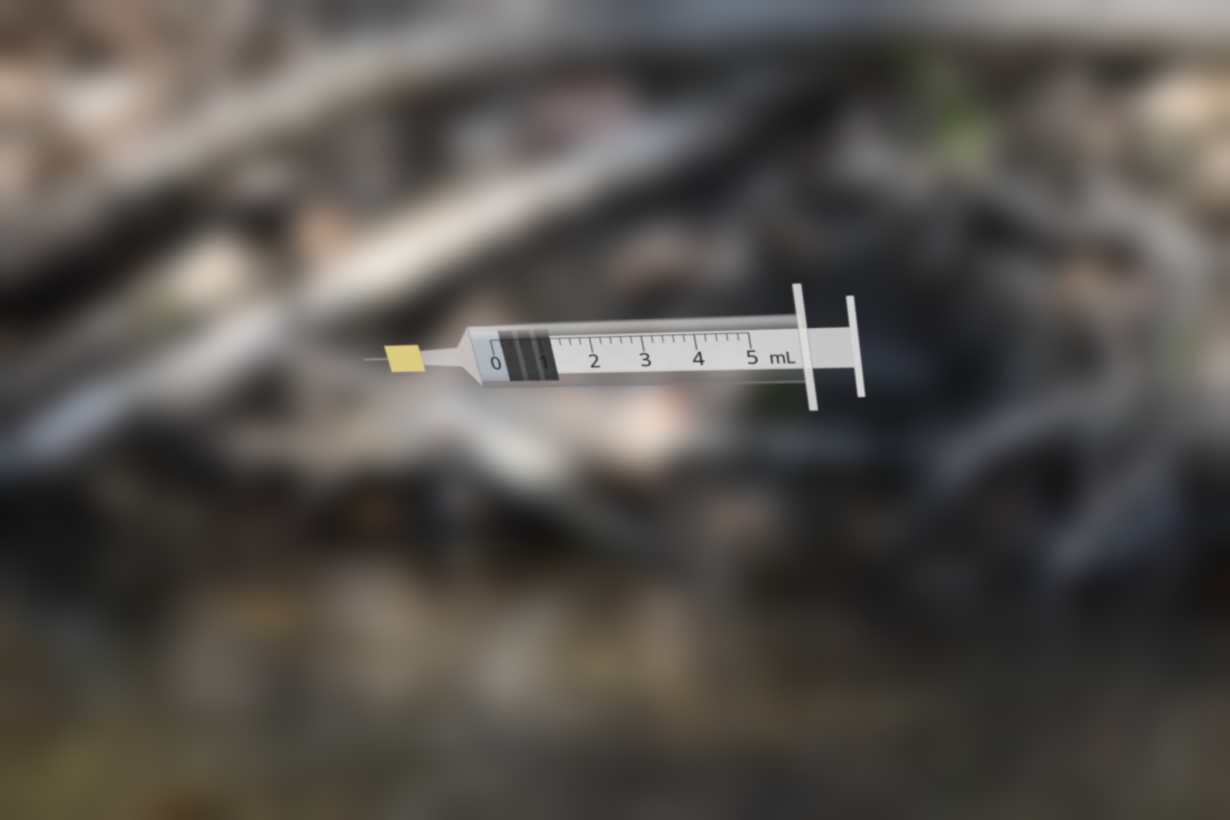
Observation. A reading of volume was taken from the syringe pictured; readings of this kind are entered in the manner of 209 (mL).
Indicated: 0.2 (mL)
